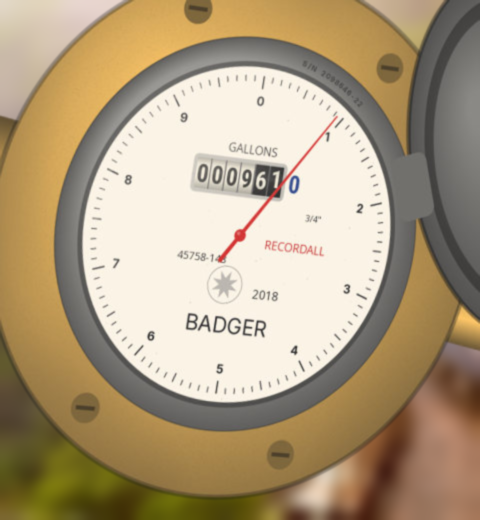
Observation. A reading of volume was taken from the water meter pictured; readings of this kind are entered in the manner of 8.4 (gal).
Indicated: 9610.9 (gal)
